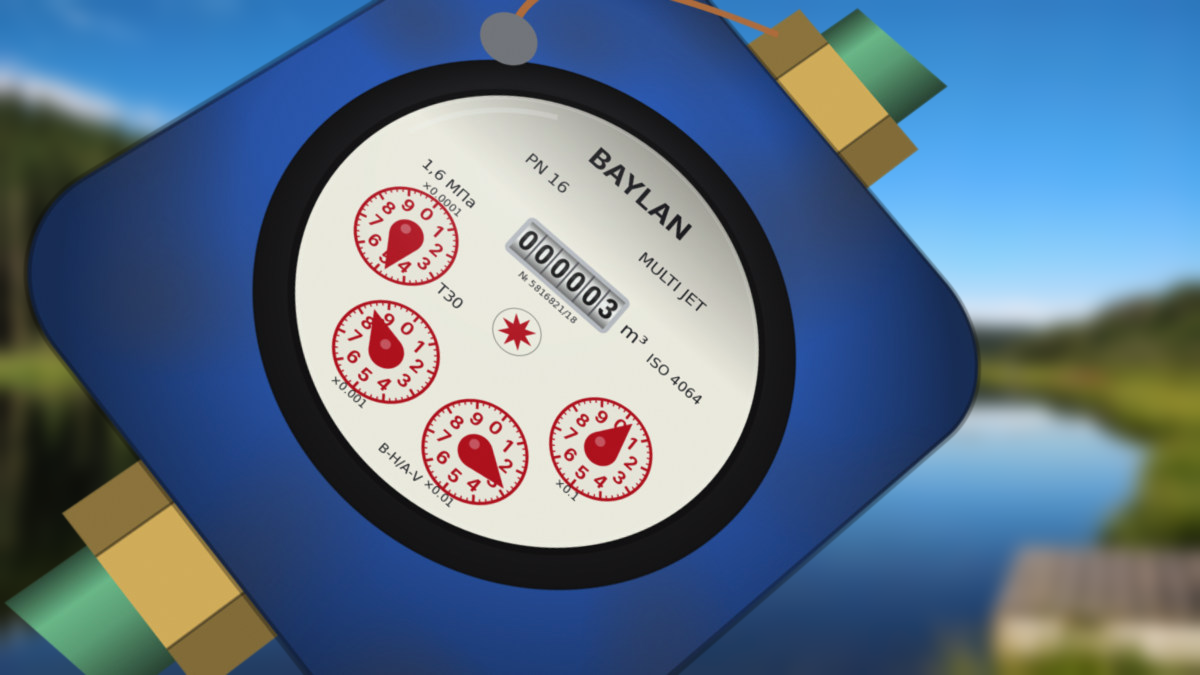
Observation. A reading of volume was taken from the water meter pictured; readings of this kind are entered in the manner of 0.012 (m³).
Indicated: 3.0284 (m³)
